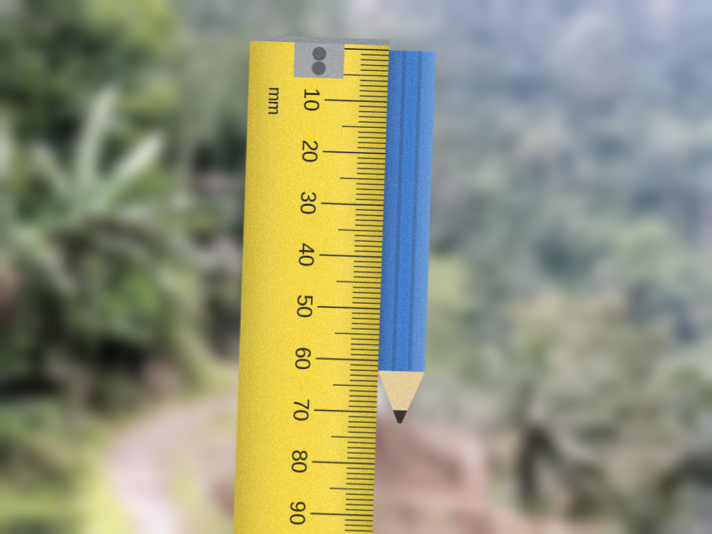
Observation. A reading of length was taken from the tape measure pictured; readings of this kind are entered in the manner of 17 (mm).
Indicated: 72 (mm)
